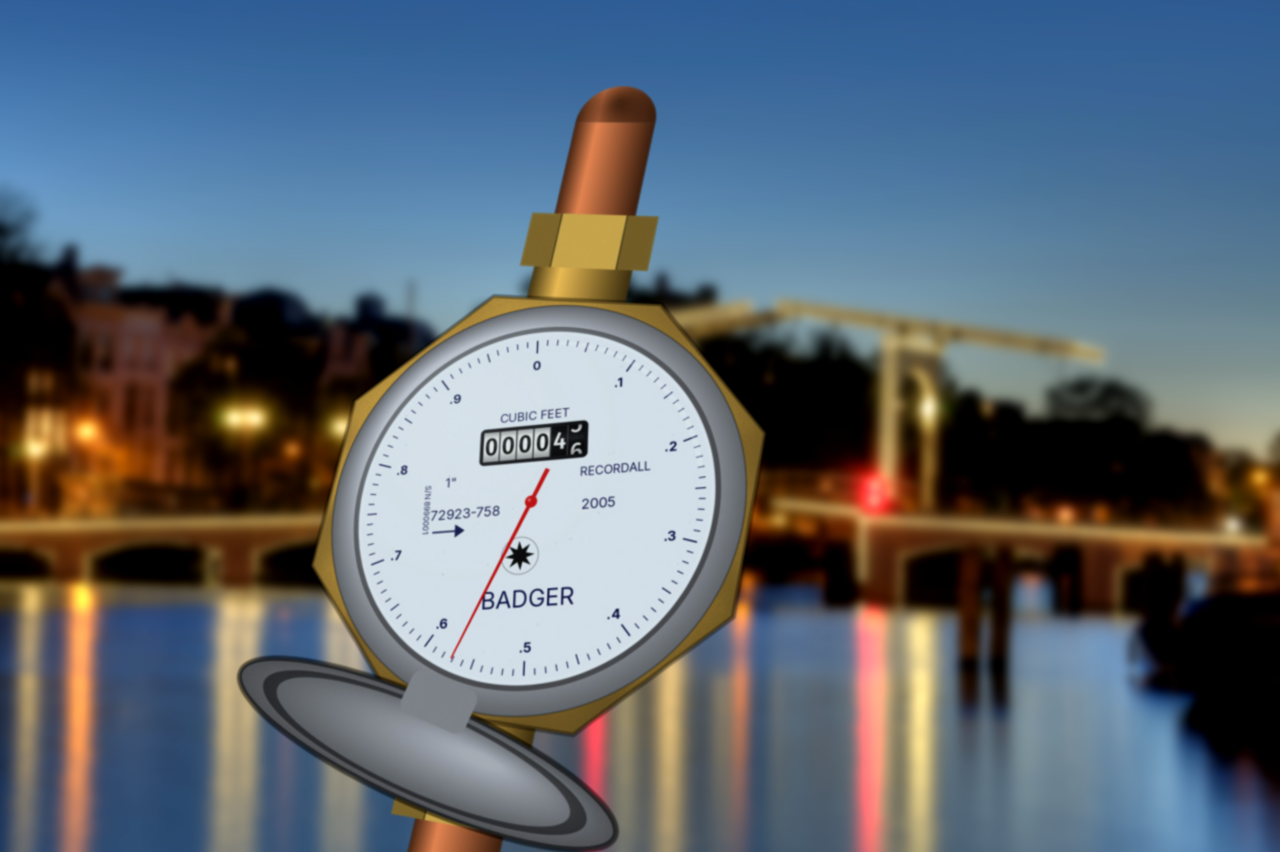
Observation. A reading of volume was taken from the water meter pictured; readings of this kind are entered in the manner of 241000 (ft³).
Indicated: 45.57 (ft³)
